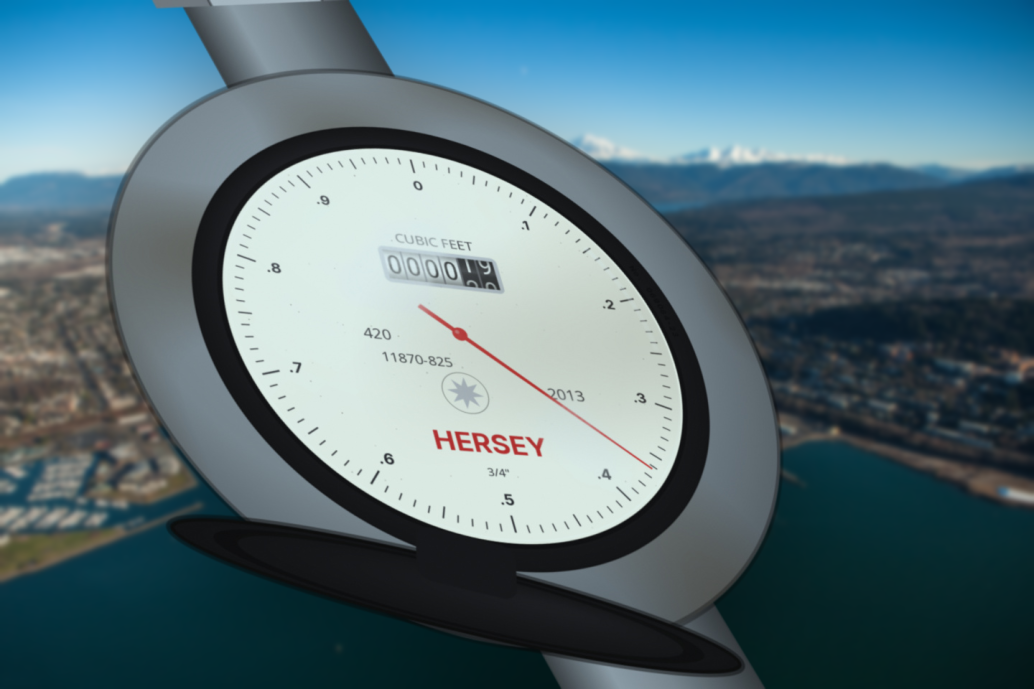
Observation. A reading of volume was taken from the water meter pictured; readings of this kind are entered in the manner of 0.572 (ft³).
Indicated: 19.36 (ft³)
